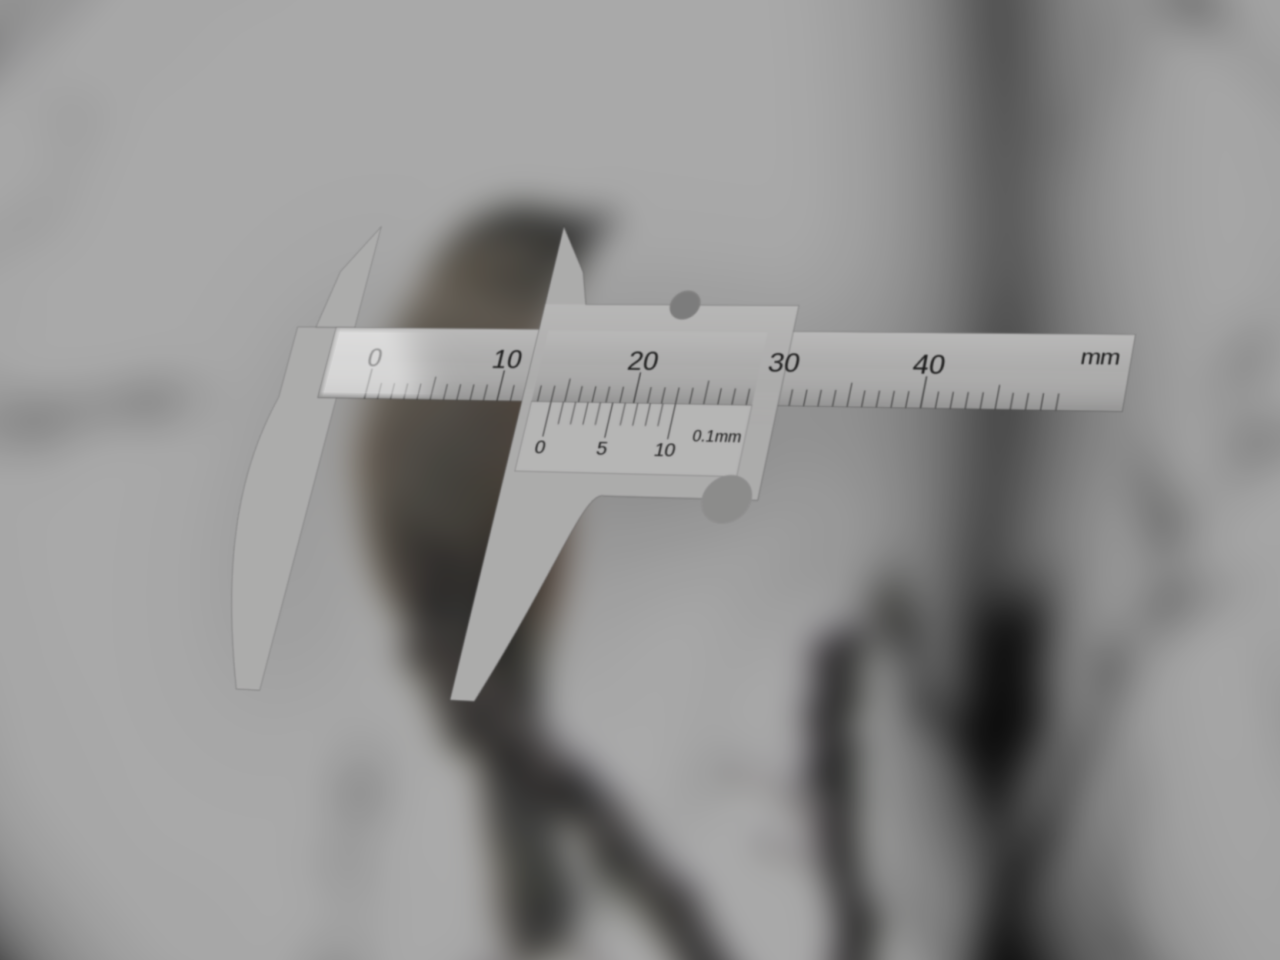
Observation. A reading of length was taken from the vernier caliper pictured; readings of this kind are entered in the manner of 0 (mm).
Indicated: 14.0 (mm)
